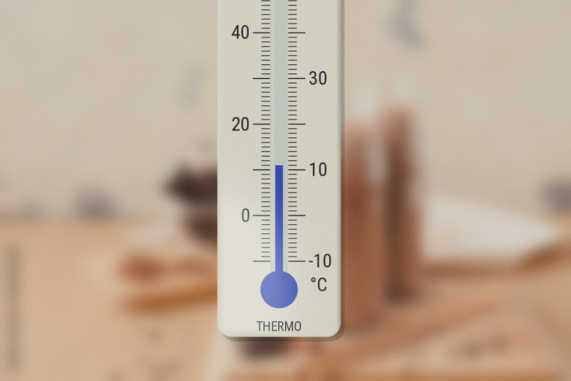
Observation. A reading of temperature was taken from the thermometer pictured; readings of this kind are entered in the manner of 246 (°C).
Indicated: 11 (°C)
